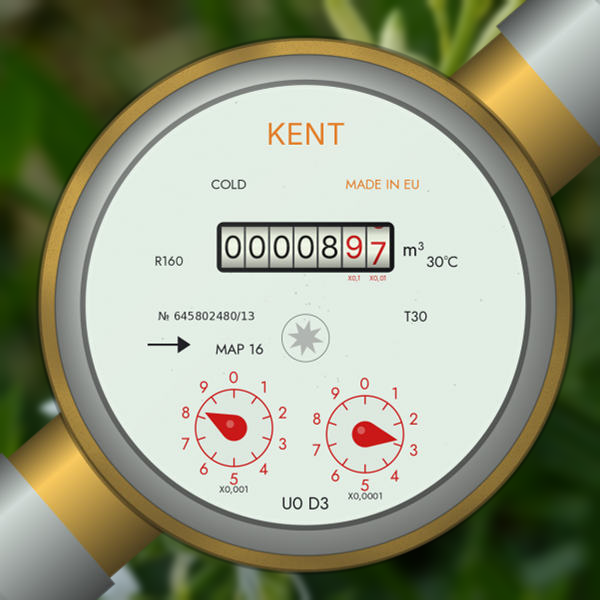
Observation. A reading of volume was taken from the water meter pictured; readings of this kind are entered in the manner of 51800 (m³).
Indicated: 8.9682 (m³)
